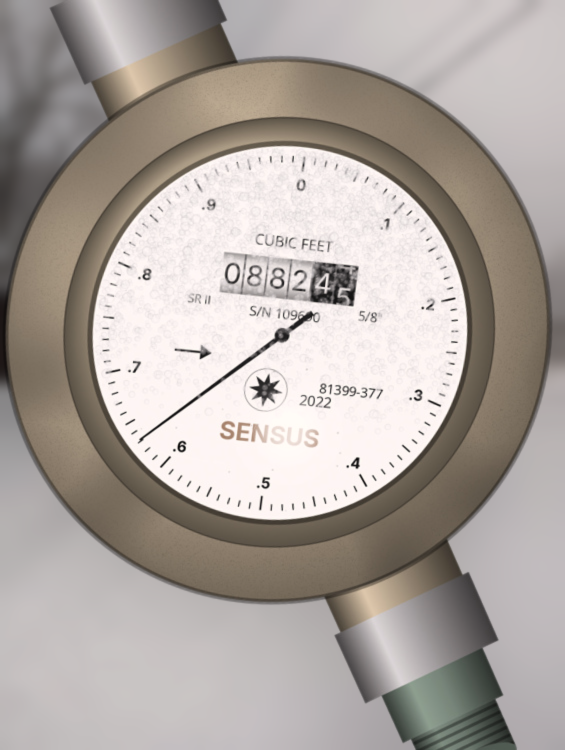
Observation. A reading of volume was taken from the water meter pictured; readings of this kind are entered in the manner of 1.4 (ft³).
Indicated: 88244.63 (ft³)
